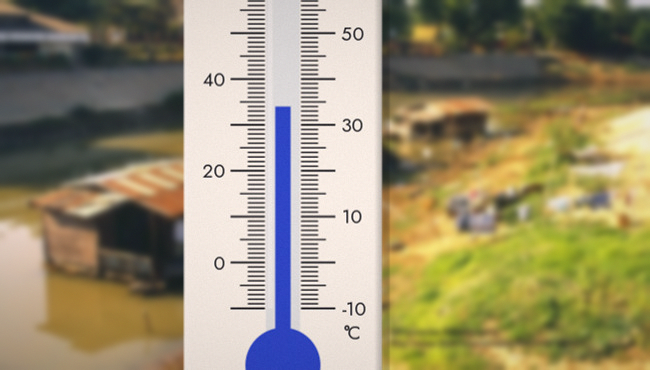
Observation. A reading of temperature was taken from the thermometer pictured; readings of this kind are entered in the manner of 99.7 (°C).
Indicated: 34 (°C)
